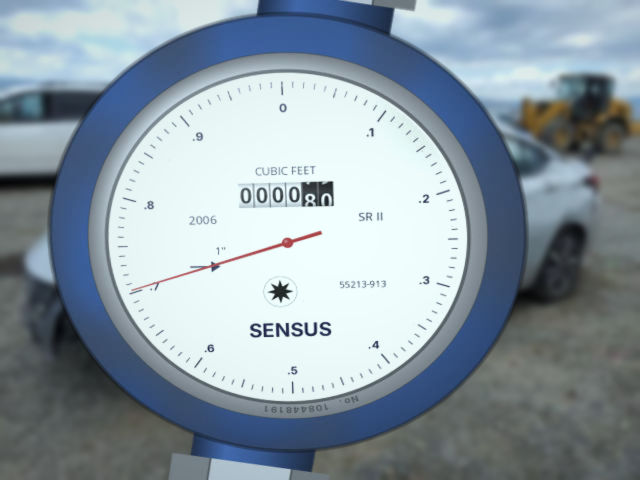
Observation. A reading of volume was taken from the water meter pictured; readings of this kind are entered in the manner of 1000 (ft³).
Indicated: 79.70 (ft³)
